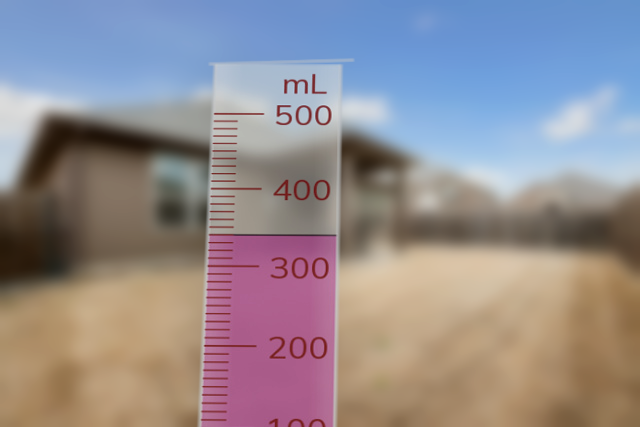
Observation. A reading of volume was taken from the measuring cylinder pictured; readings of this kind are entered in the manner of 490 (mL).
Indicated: 340 (mL)
